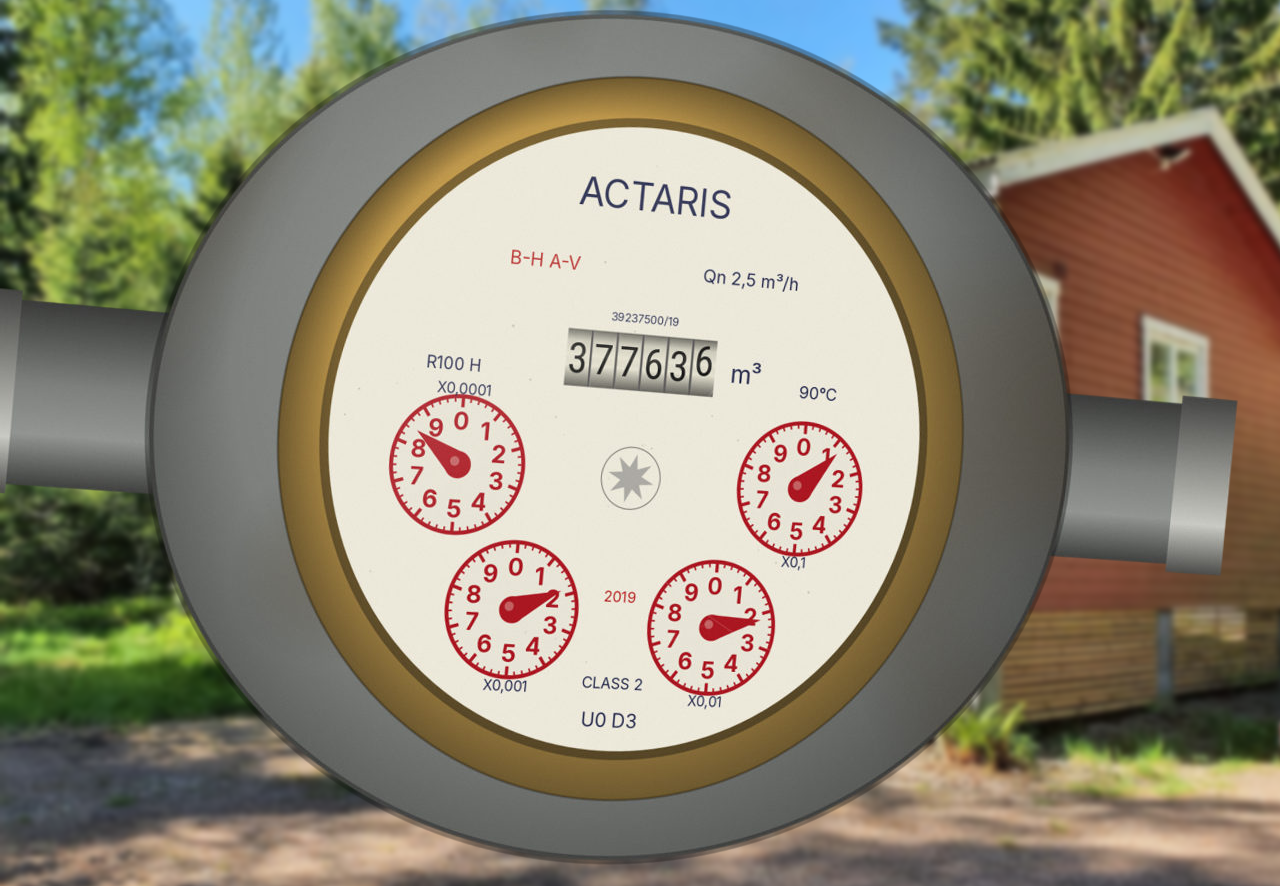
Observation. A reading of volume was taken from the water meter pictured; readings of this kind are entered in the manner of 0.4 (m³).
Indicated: 377636.1218 (m³)
